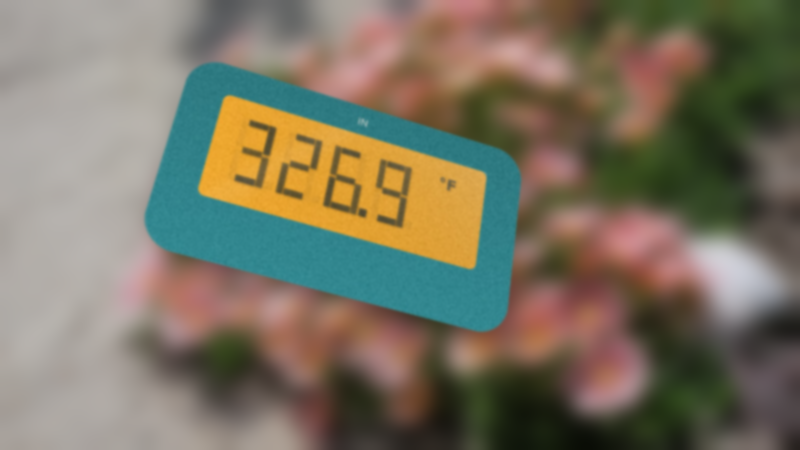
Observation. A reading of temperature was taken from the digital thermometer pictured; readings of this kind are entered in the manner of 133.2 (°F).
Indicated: 326.9 (°F)
